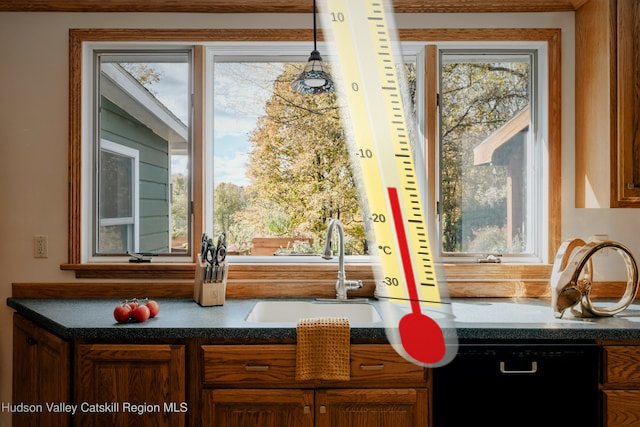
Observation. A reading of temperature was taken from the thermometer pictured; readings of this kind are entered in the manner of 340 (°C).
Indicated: -15 (°C)
